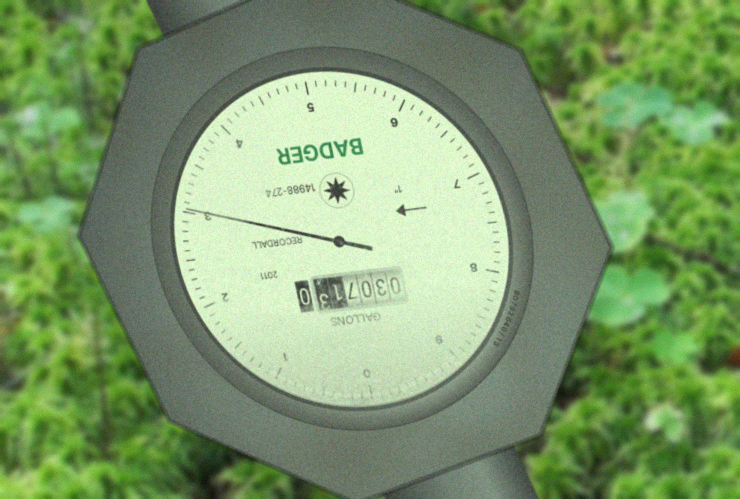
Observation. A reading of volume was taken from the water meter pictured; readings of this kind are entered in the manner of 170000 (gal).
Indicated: 307133.0 (gal)
